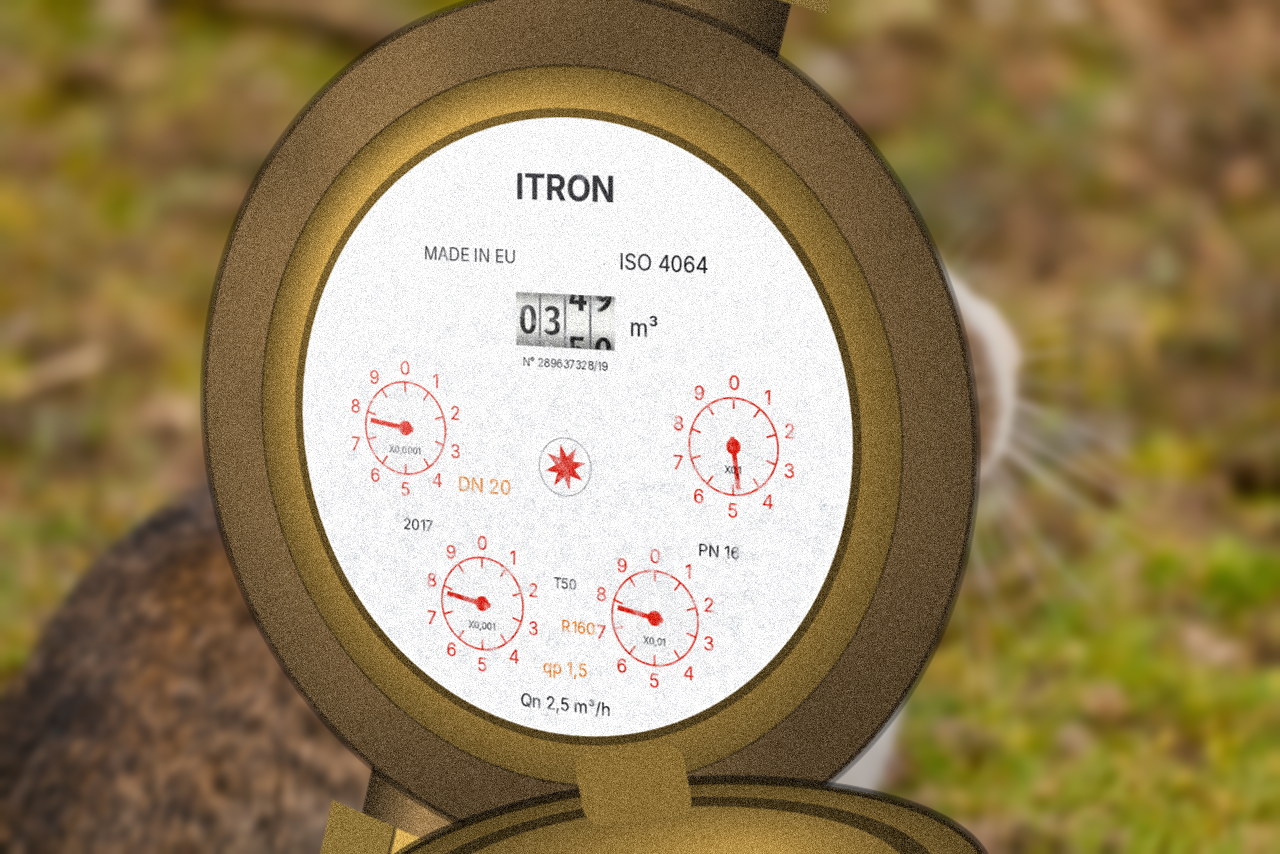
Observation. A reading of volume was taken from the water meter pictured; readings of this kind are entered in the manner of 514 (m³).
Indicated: 349.4777 (m³)
